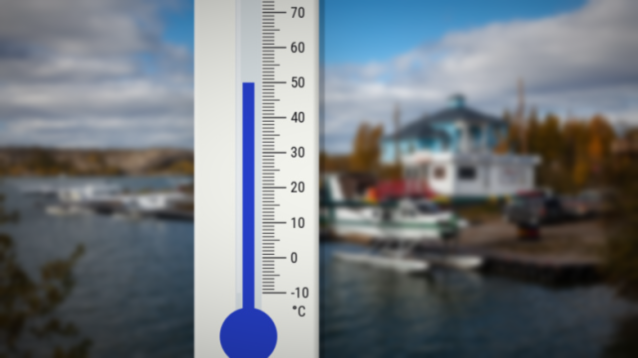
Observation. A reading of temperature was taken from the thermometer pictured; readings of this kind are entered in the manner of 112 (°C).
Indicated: 50 (°C)
